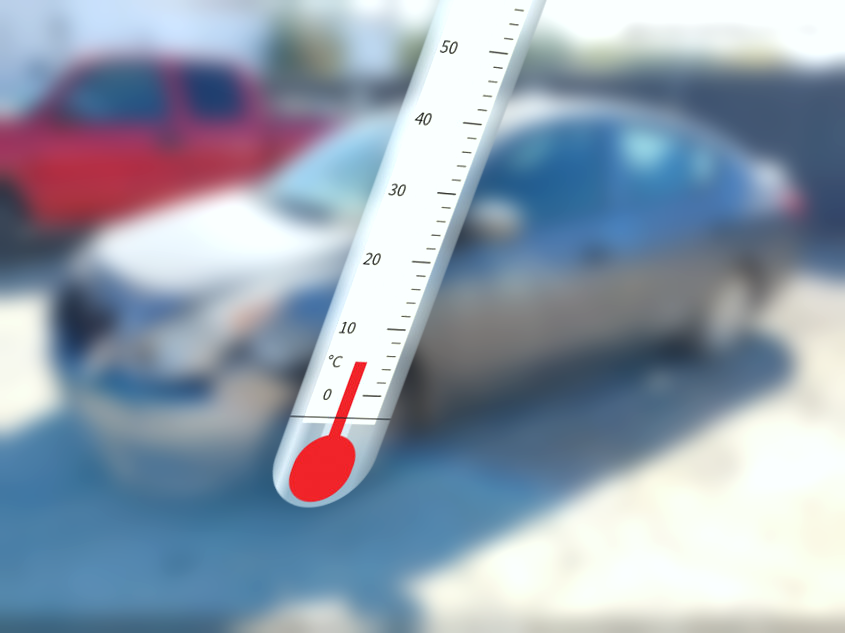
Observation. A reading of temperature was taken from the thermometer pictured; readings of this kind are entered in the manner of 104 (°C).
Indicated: 5 (°C)
